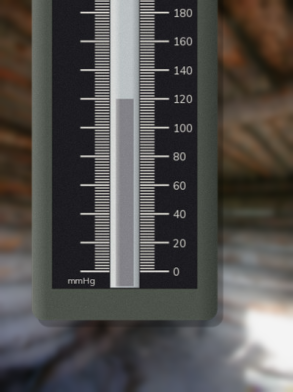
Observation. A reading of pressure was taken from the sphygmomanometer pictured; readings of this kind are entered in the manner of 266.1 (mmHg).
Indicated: 120 (mmHg)
